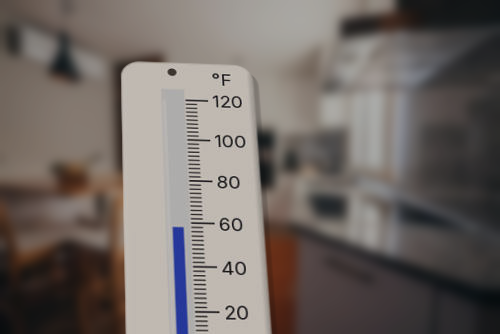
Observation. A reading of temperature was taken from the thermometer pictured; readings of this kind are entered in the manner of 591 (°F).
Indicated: 58 (°F)
